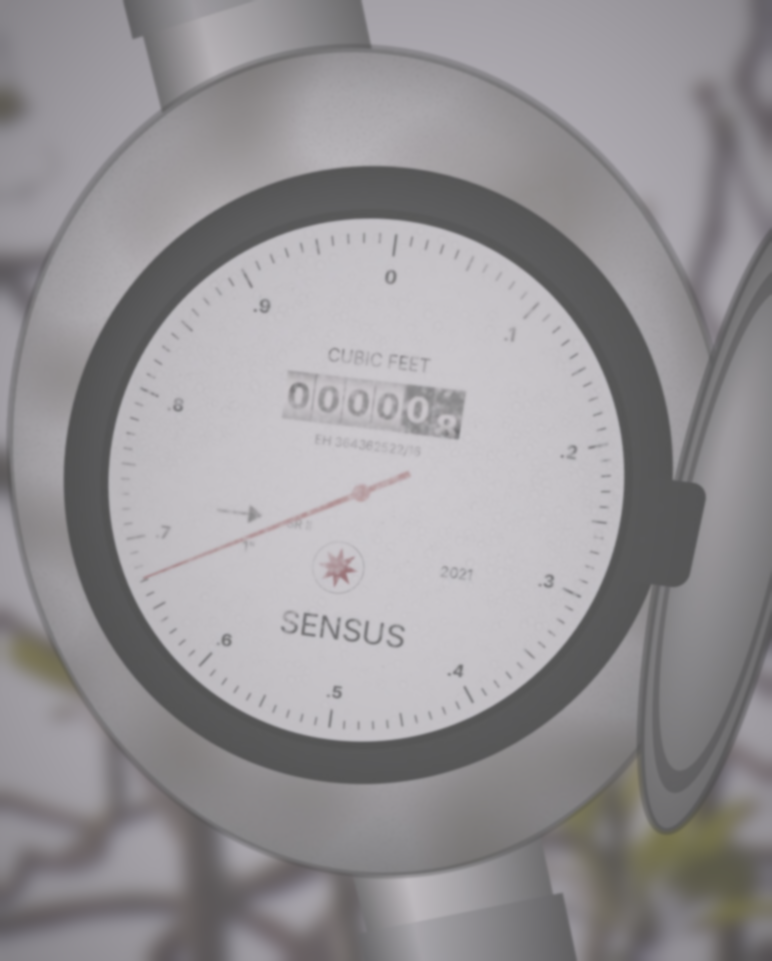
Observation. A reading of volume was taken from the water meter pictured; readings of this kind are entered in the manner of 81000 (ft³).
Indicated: 7.67 (ft³)
